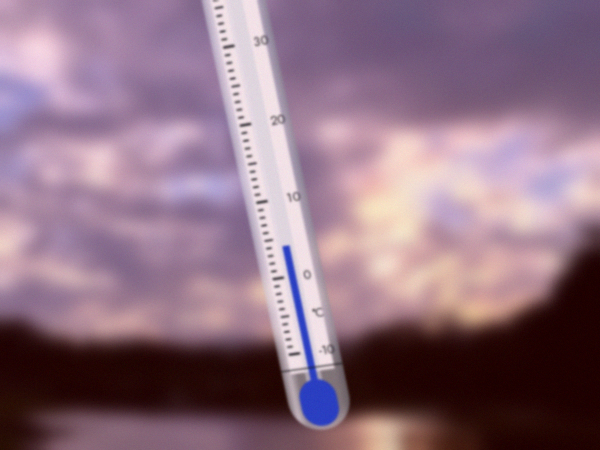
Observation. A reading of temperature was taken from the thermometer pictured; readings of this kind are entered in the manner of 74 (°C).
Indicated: 4 (°C)
